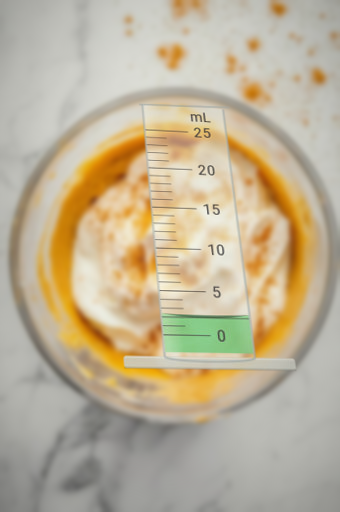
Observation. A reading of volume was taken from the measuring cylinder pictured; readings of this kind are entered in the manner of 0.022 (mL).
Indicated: 2 (mL)
